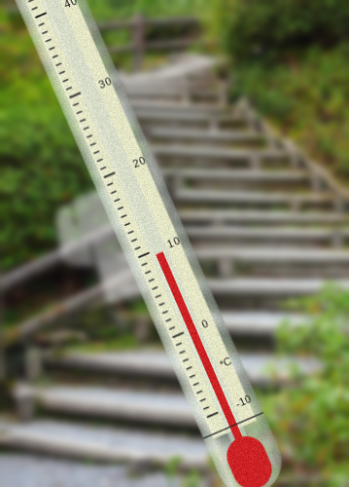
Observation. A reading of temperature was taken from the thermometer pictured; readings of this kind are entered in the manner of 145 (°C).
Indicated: 9.5 (°C)
